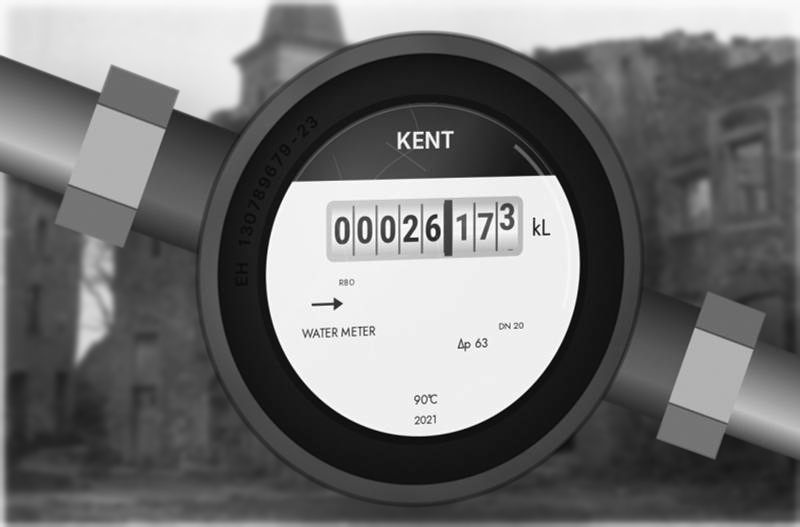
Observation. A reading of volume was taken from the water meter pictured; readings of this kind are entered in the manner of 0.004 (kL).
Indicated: 26.173 (kL)
